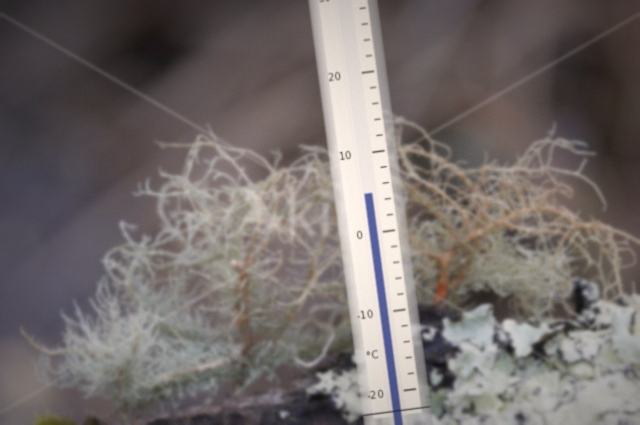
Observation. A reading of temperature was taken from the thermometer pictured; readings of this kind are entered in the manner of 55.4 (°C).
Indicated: 5 (°C)
